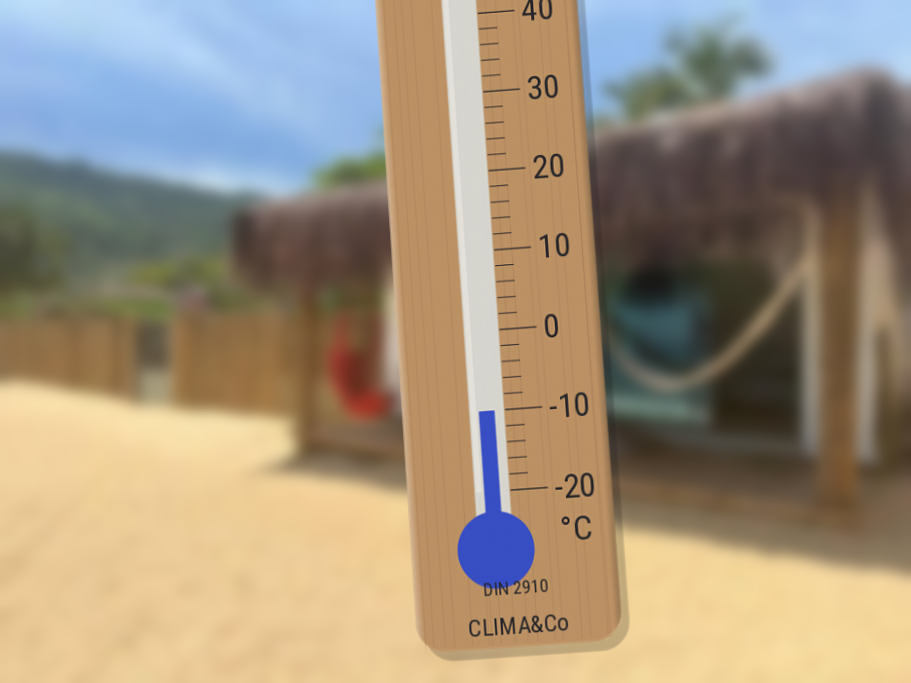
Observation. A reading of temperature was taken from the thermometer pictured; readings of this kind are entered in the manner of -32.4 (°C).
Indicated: -10 (°C)
